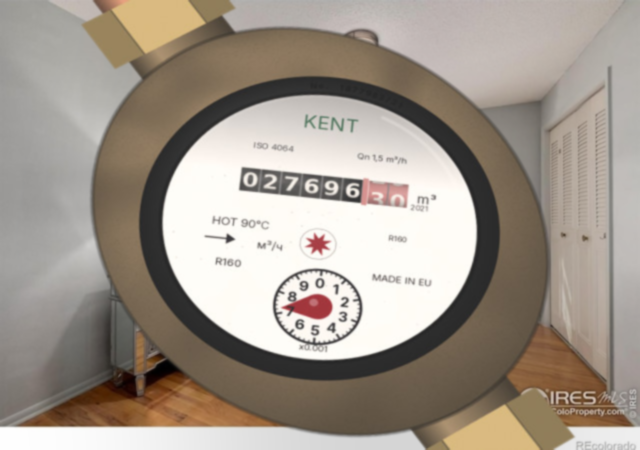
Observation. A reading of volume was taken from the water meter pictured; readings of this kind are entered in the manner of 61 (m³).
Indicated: 27696.297 (m³)
